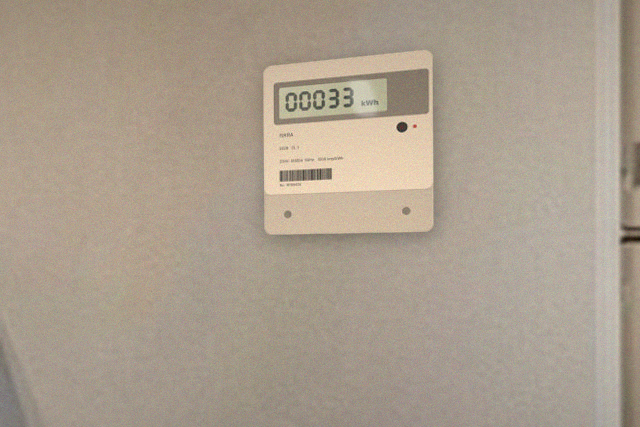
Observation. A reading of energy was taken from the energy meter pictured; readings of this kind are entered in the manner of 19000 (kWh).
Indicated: 33 (kWh)
